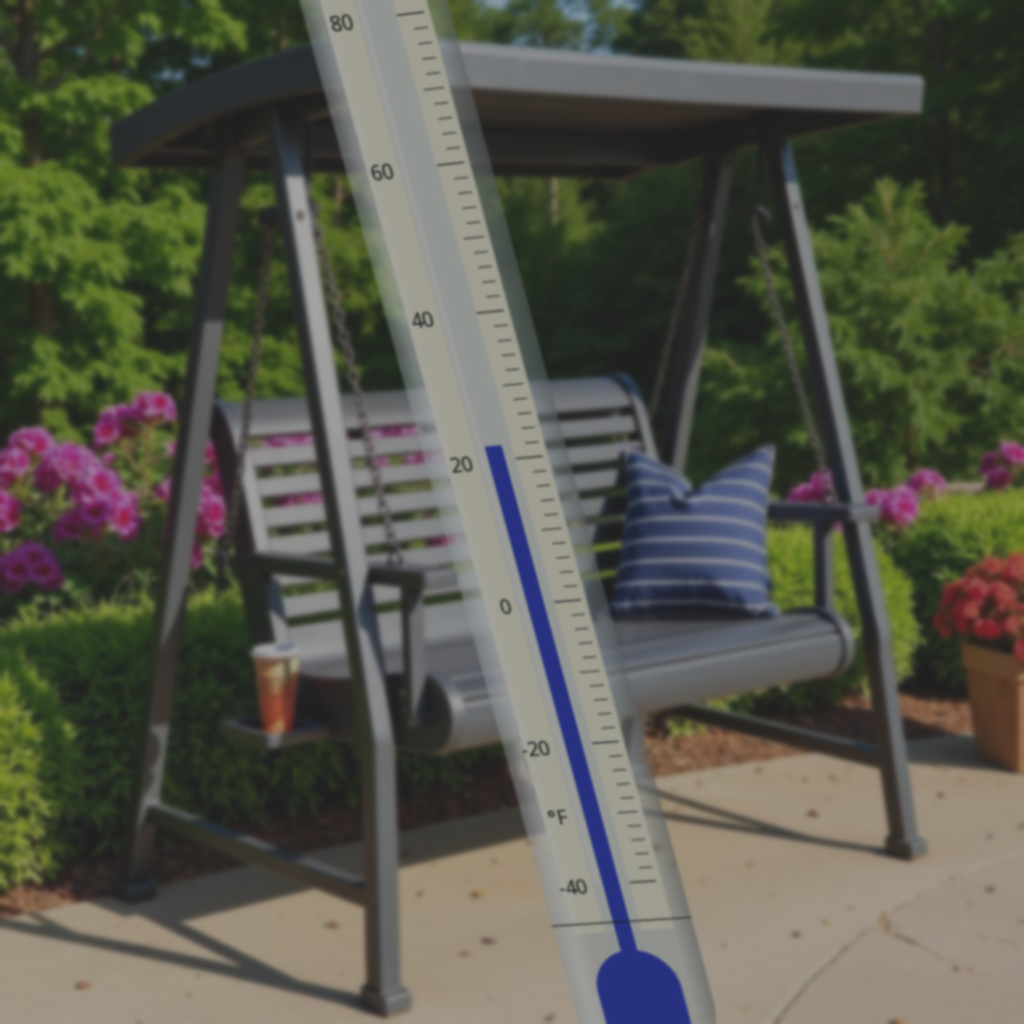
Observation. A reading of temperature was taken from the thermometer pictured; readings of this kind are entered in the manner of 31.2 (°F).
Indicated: 22 (°F)
